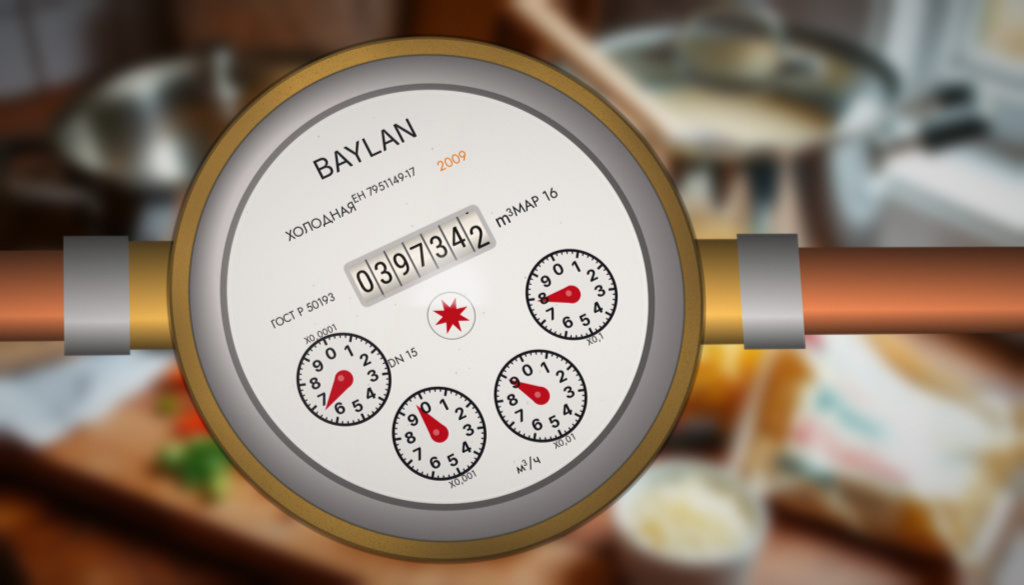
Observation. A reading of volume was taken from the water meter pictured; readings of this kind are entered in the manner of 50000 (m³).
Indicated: 397341.7896 (m³)
